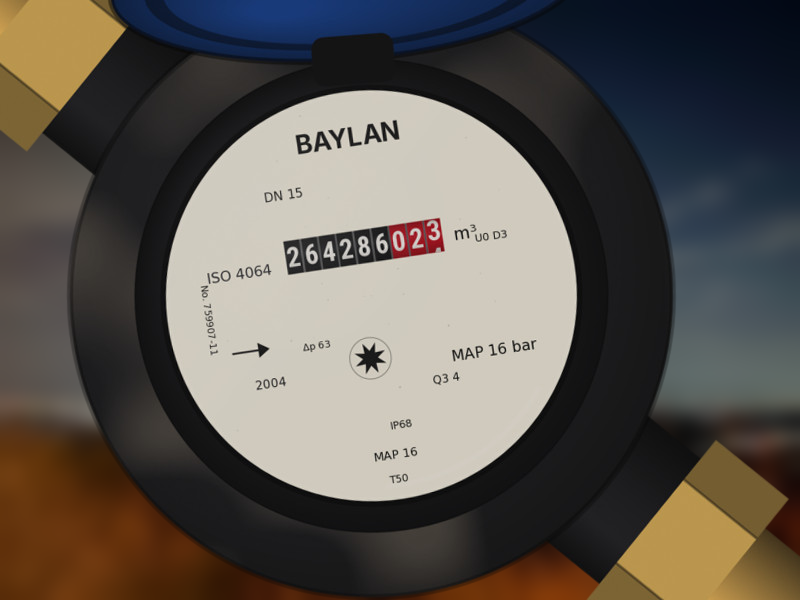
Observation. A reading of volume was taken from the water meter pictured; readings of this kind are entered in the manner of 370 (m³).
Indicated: 264286.023 (m³)
